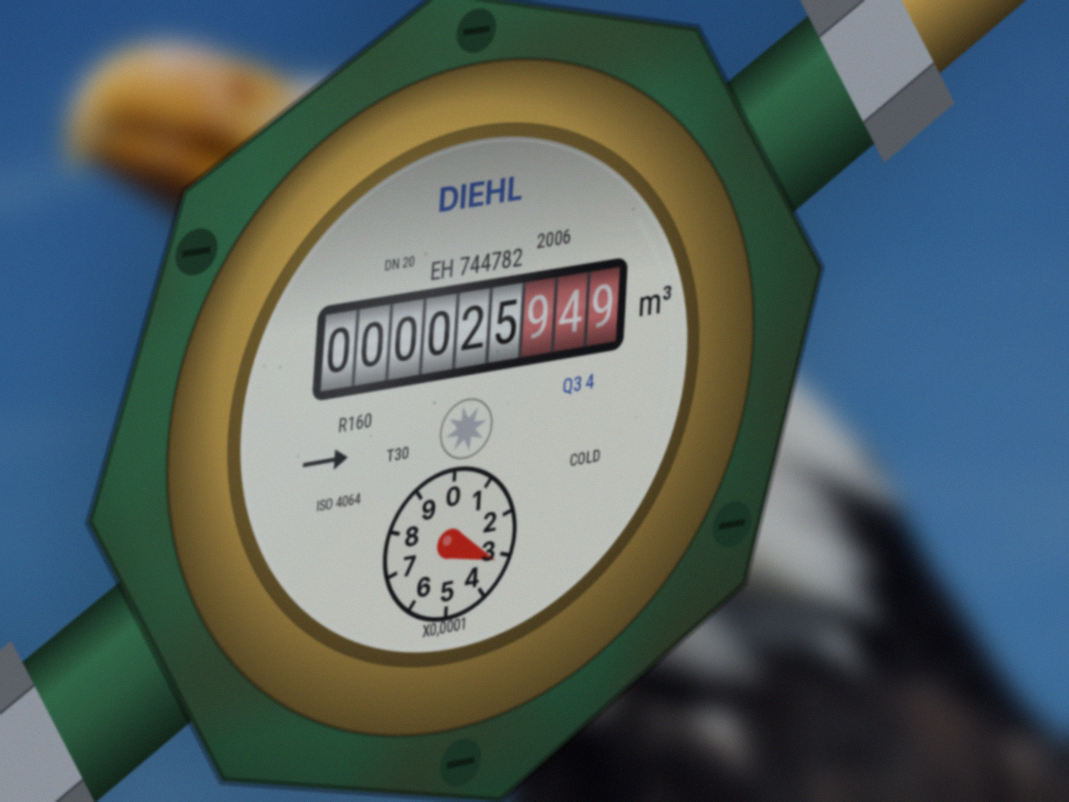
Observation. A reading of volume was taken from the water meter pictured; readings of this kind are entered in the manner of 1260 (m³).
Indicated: 25.9493 (m³)
